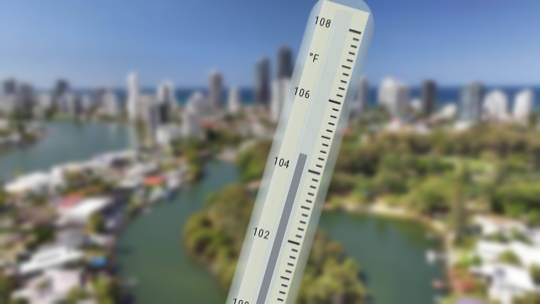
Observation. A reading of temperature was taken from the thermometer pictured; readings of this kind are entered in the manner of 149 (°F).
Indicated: 104.4 (°F)
